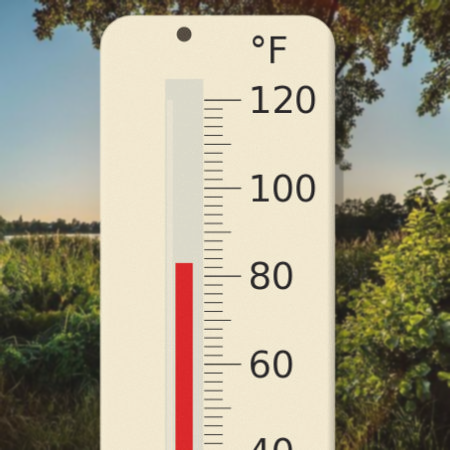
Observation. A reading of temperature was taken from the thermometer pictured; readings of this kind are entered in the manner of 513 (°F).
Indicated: 83 (°F)
